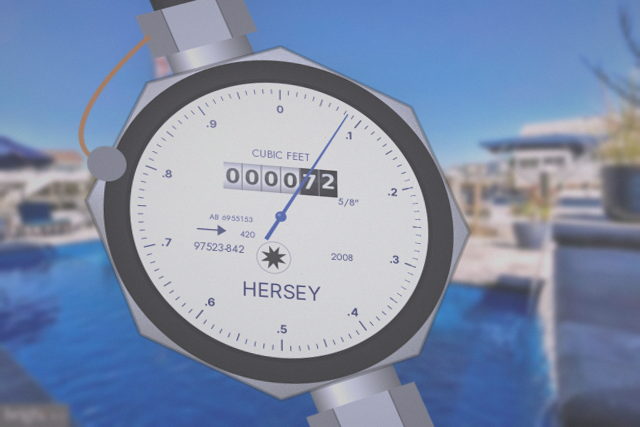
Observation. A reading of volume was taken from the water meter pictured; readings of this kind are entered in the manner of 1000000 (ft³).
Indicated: 72.08 (ft³)
